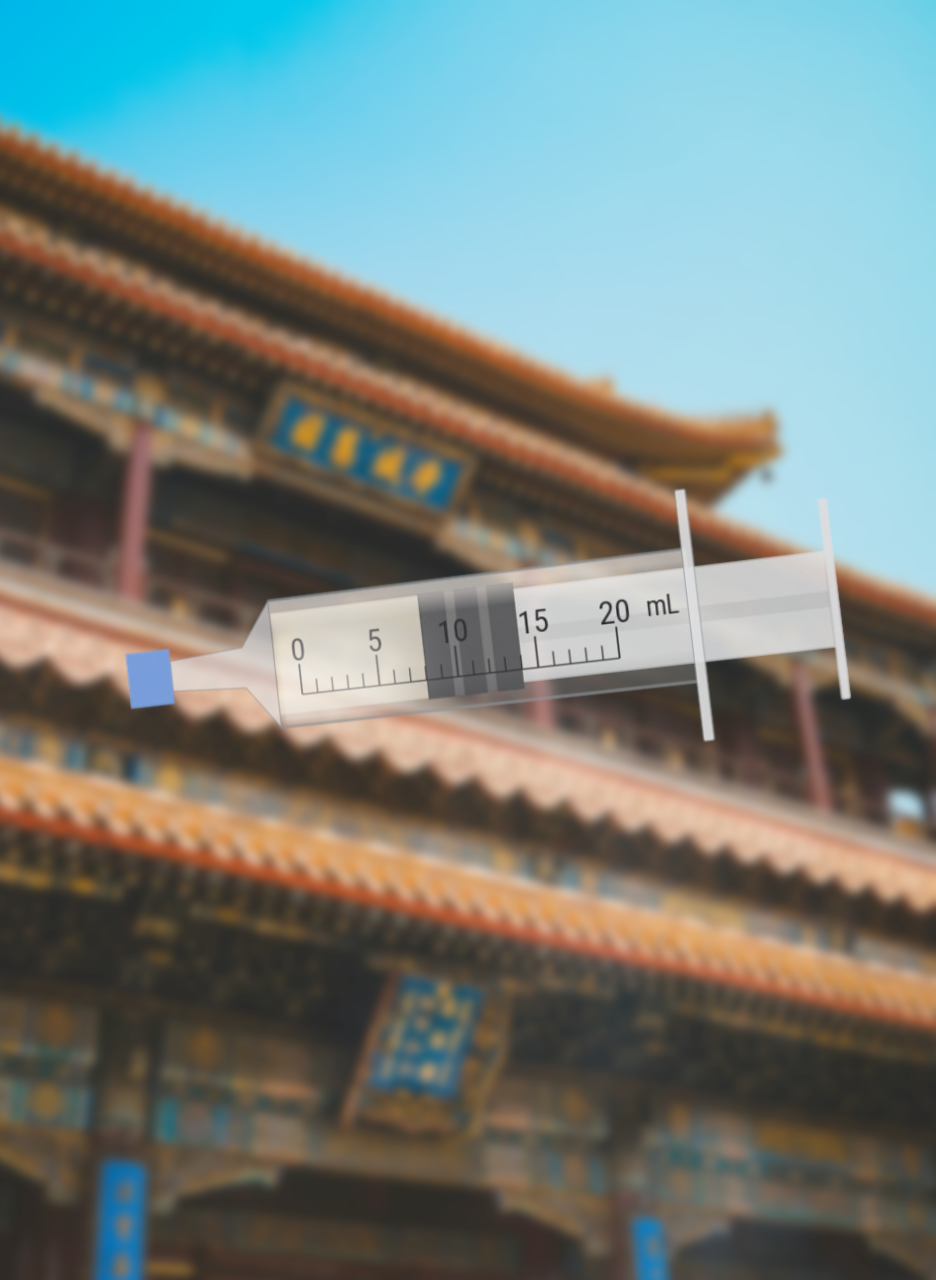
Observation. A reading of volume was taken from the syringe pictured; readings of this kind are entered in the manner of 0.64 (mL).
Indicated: 8 (mL)
